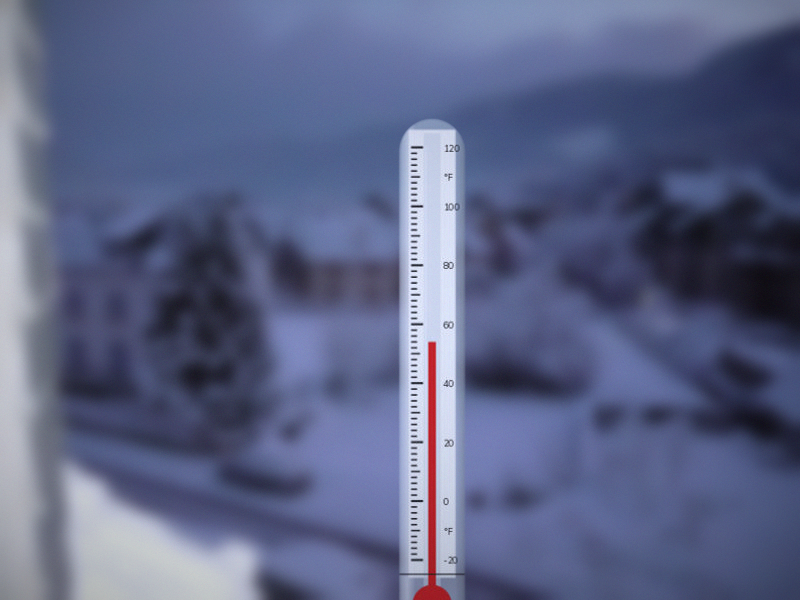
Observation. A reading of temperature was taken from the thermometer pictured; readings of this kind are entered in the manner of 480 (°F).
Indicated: 54 (°F)
